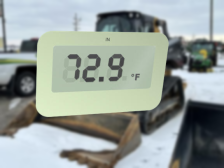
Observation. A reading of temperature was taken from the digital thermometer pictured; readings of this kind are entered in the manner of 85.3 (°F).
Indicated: 72.9 (°F)
